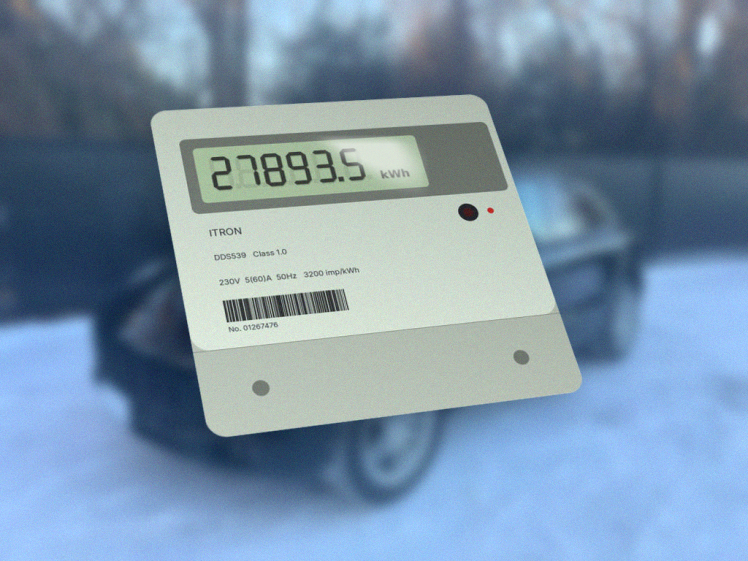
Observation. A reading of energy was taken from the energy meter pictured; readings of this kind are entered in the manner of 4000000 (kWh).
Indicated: 27893.5 (kWh)
